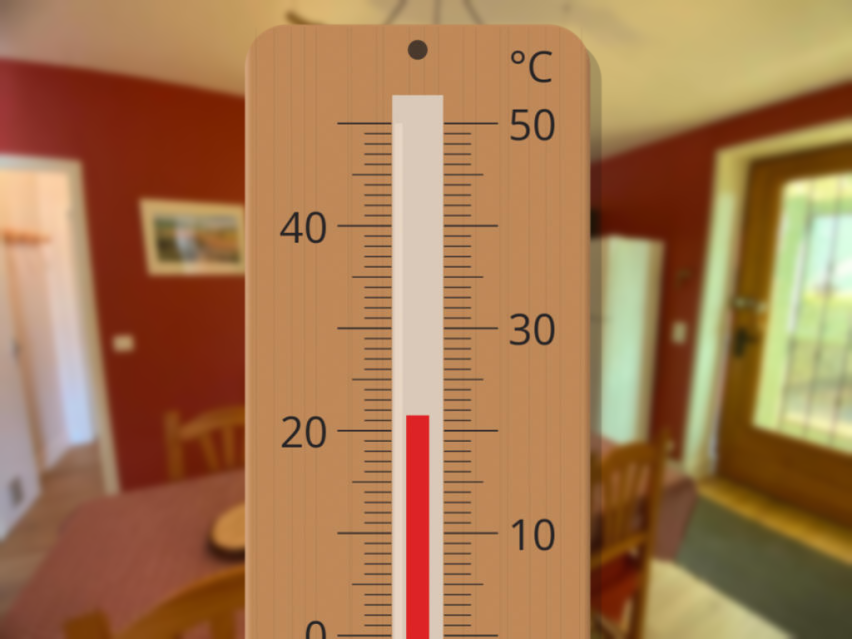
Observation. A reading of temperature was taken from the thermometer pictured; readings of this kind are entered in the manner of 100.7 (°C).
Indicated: 21.5 (°C)
